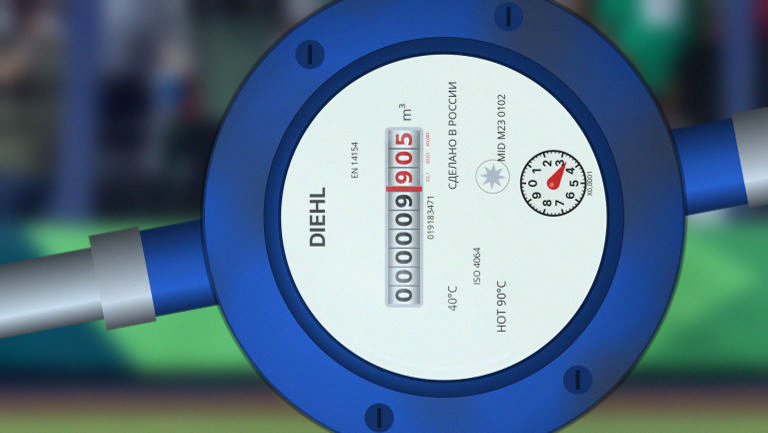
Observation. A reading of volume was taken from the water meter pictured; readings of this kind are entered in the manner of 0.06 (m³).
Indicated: 9.9053 (m³)
